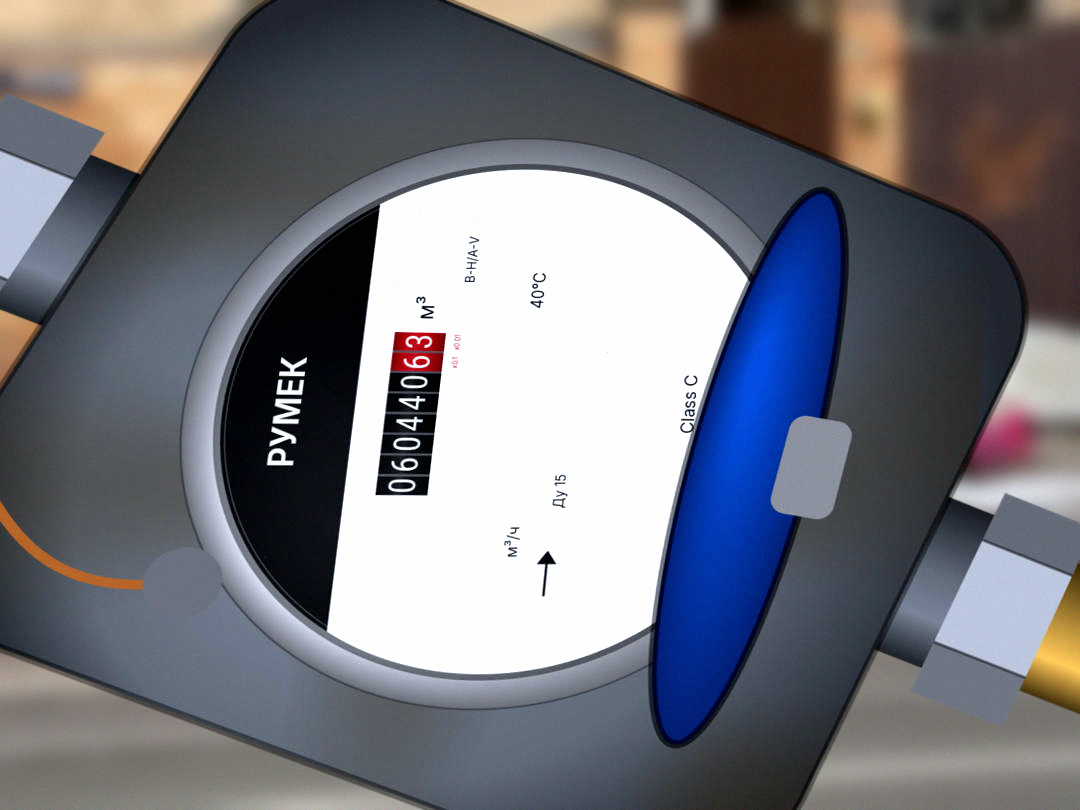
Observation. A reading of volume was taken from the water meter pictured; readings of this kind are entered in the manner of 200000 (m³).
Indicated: 60440.63 (m³)
